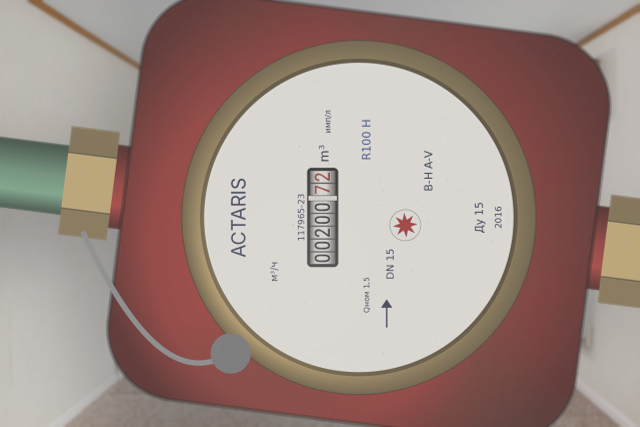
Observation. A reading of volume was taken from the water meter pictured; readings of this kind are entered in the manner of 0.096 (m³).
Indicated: 200.72 (m³)
